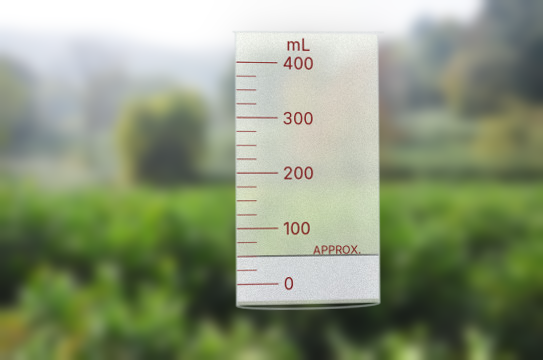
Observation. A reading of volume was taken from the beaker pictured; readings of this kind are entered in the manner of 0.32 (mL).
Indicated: 50 (mL)
